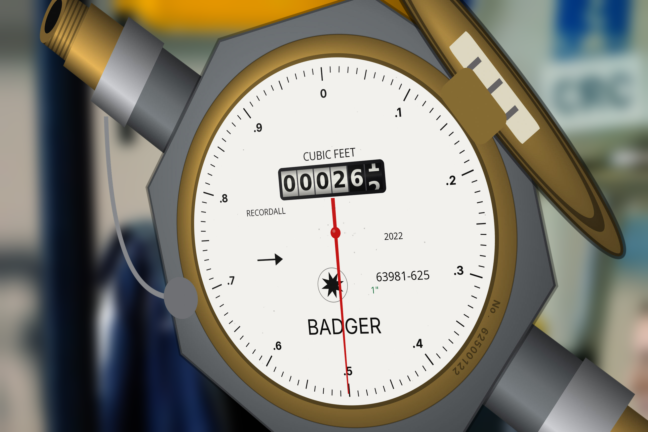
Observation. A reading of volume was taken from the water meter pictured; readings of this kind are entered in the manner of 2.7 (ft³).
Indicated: 261.50 (ft³)
